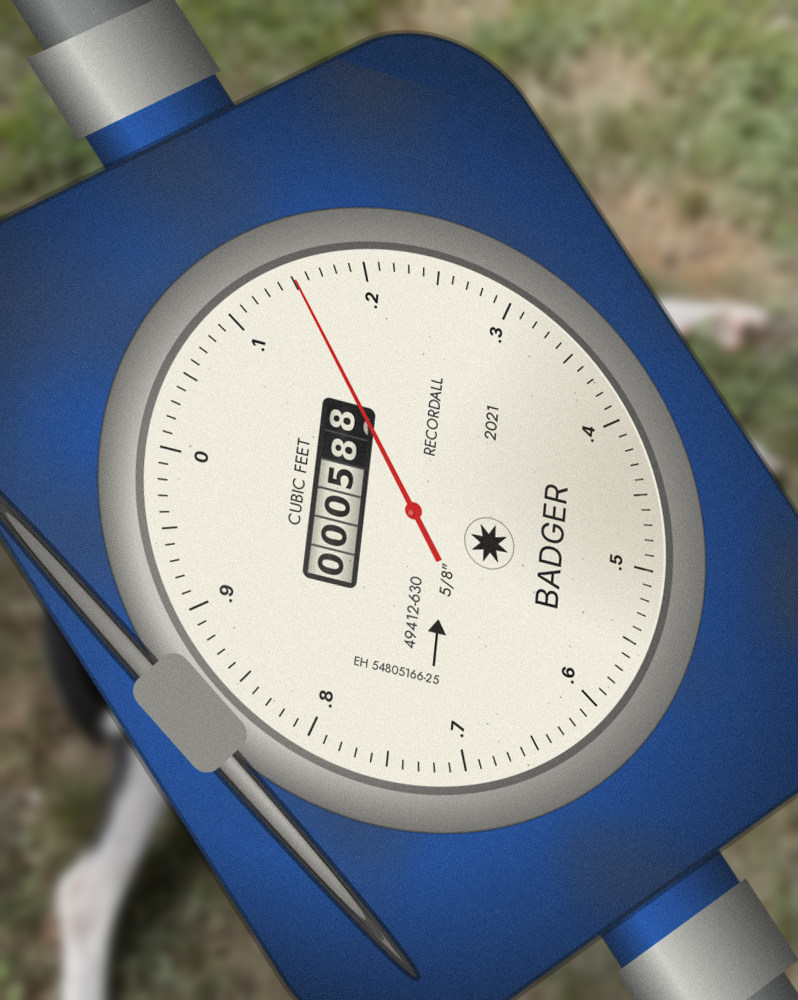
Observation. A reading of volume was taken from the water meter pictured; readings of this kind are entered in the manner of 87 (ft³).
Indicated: 588.15 (ft³)
